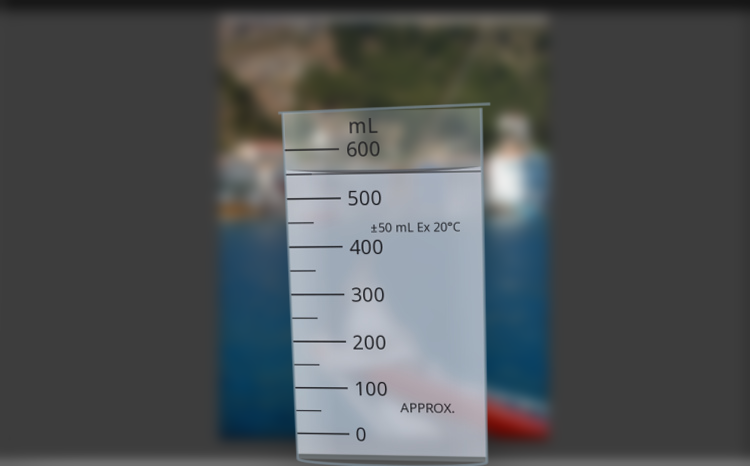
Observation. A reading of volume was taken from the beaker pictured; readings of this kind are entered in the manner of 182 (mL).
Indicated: 550 (mL)
